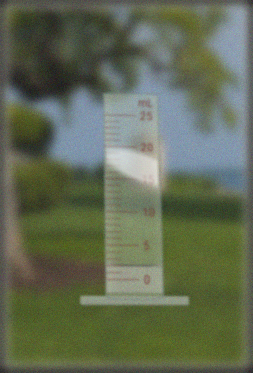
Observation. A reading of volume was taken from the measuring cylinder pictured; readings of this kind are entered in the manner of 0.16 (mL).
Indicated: 2 (mL)
